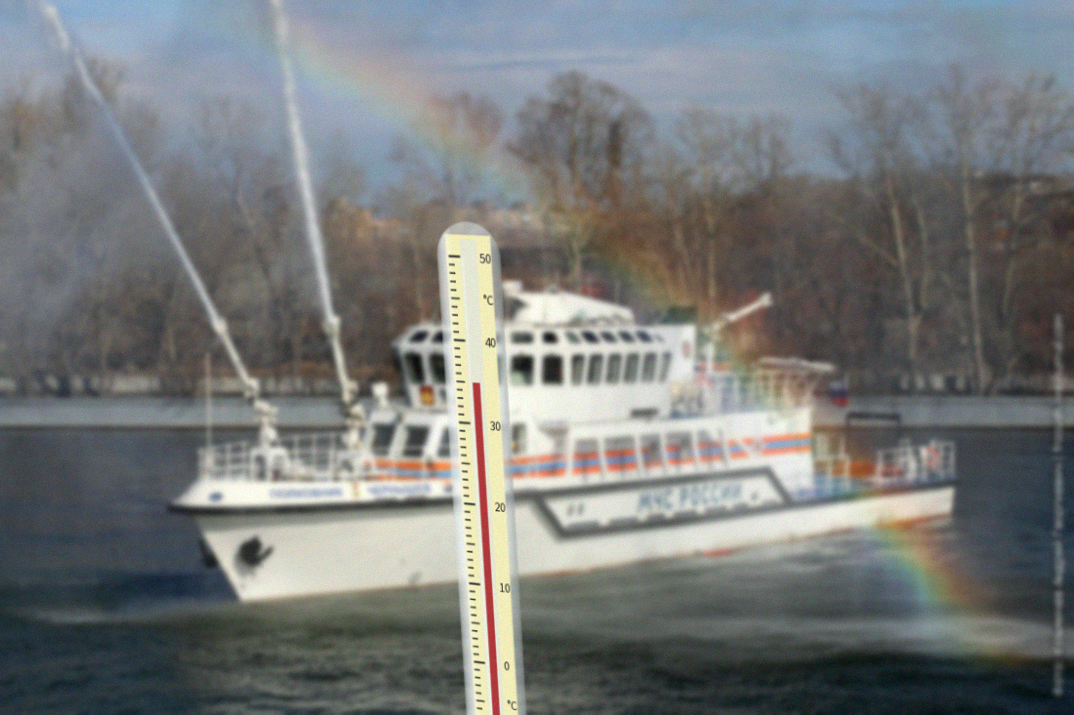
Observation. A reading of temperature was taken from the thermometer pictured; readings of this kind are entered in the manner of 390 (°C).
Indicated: 35 (°C)
